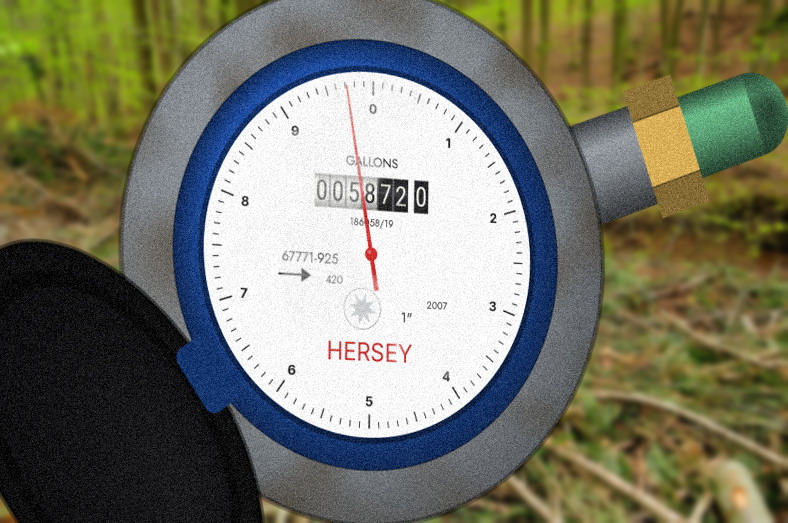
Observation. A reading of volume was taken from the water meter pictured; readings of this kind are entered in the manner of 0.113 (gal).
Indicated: 58719.7 (gal)
